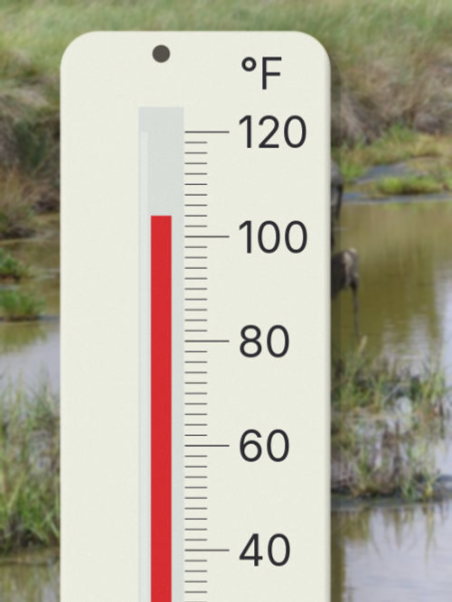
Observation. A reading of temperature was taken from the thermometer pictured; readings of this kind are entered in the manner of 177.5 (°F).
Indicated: 104 (°F)
